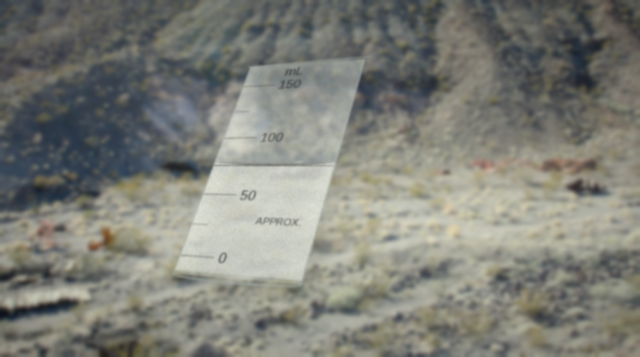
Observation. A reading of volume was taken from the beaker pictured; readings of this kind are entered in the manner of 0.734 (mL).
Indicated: 75 (mL)
